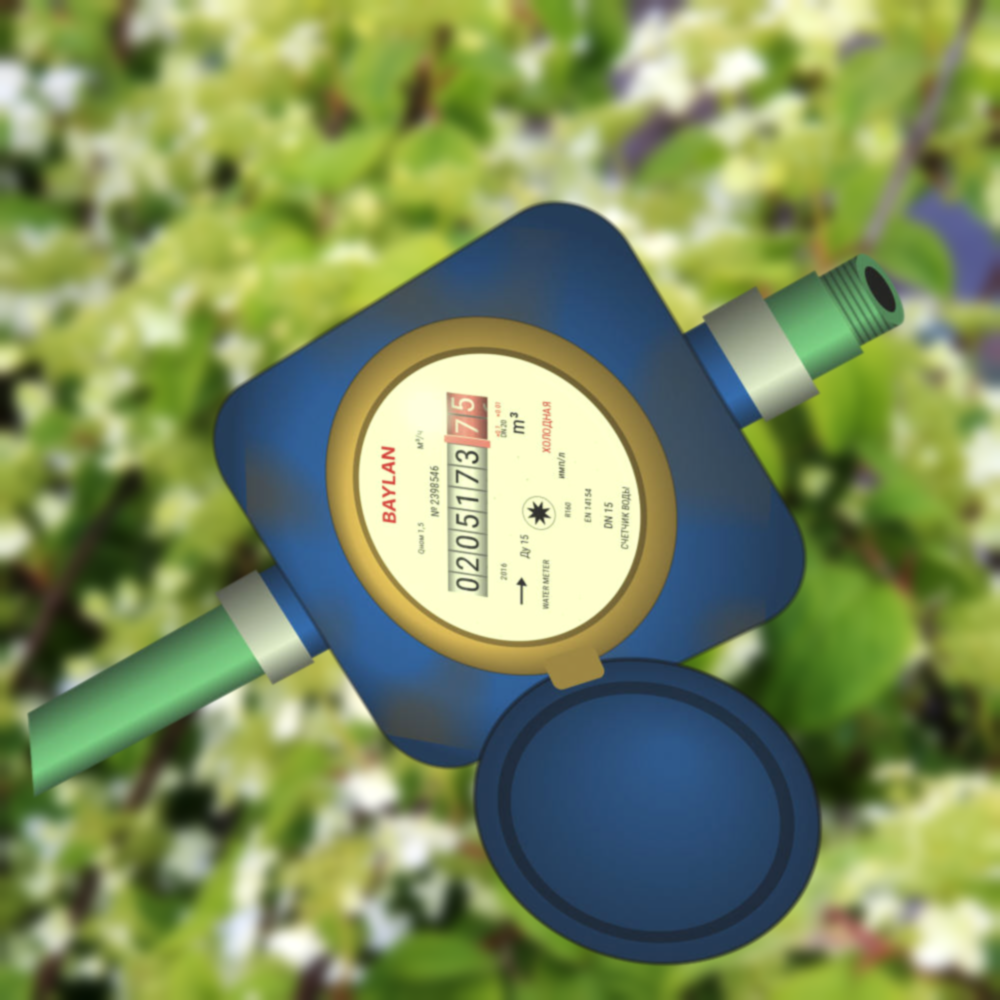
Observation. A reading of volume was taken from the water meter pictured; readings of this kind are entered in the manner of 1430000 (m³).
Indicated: 205173.75 (m³)
